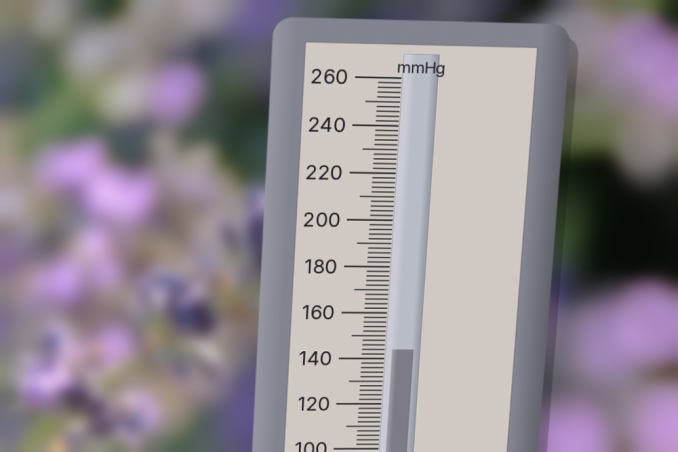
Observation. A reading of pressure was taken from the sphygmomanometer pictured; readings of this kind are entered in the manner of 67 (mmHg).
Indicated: 144 (mmHg)
